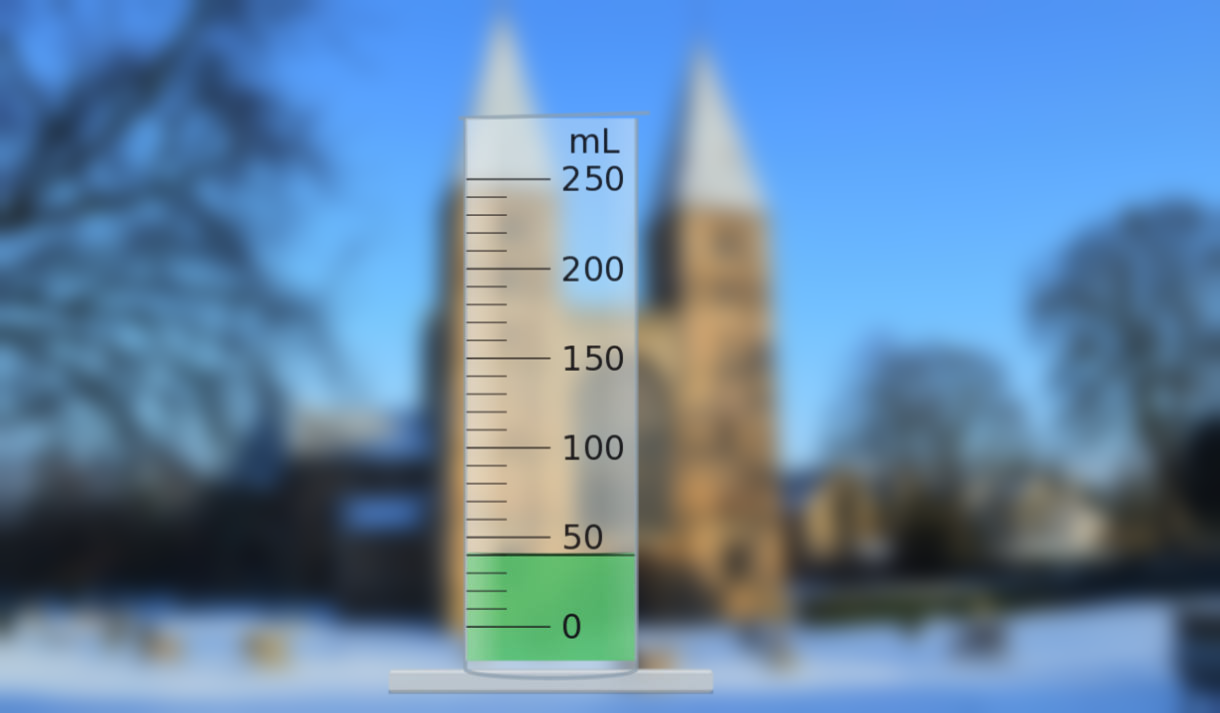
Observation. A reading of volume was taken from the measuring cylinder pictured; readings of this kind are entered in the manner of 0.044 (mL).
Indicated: 40 (mL)
